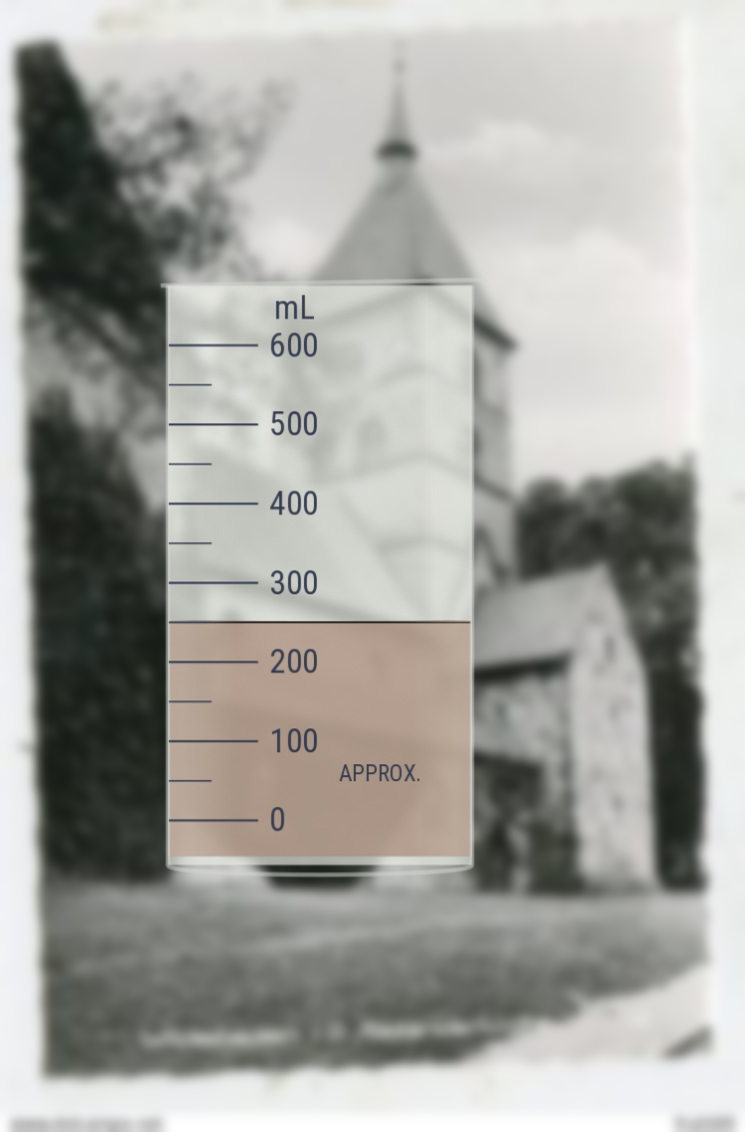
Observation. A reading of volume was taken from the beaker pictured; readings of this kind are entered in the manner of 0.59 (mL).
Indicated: 250 (mL)
